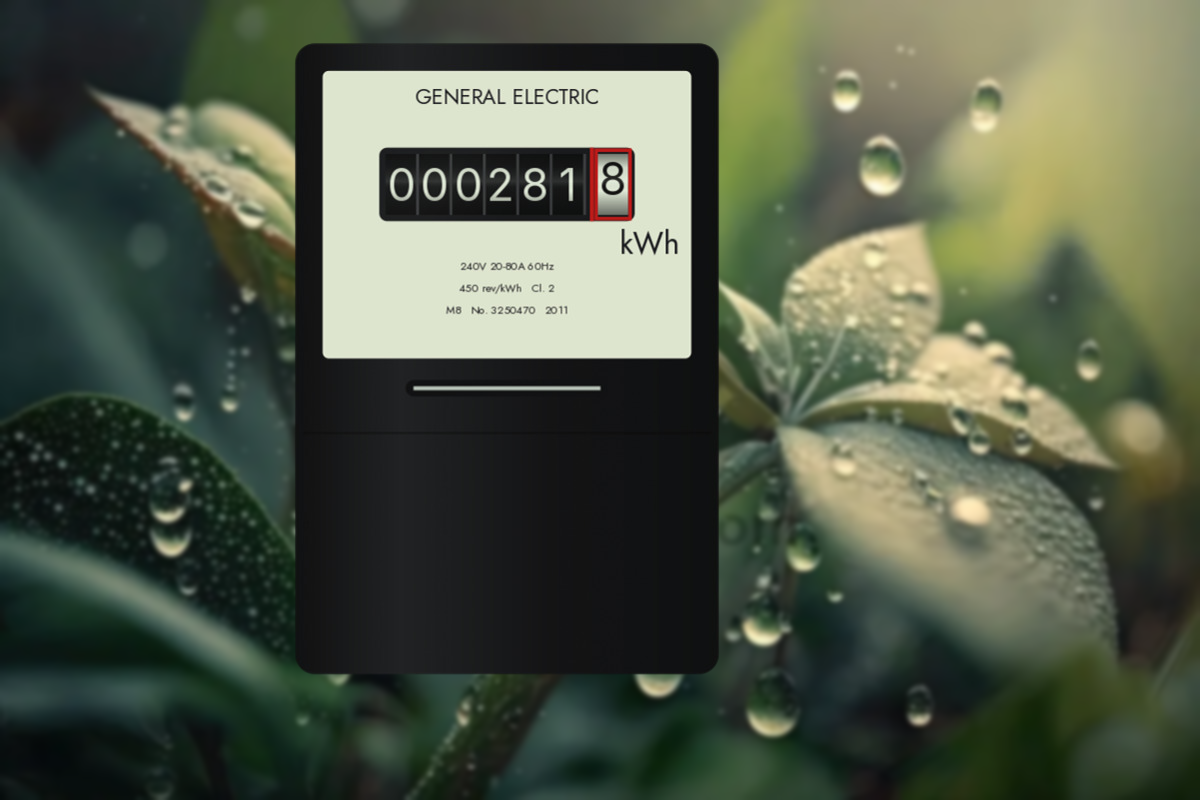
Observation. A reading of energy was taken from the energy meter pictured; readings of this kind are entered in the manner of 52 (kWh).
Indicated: 281.8 (kWh)
